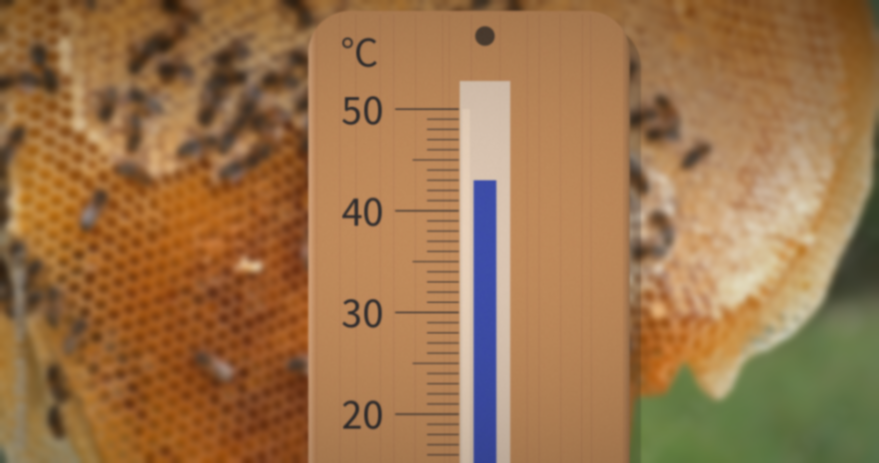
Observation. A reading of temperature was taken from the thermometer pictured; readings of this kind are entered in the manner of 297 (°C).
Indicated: 43 (°C)
